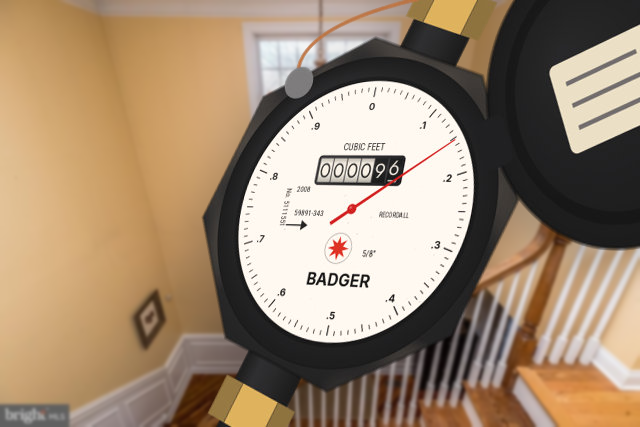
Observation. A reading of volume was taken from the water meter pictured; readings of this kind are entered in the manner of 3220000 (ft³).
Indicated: 96.15 (ft³)
